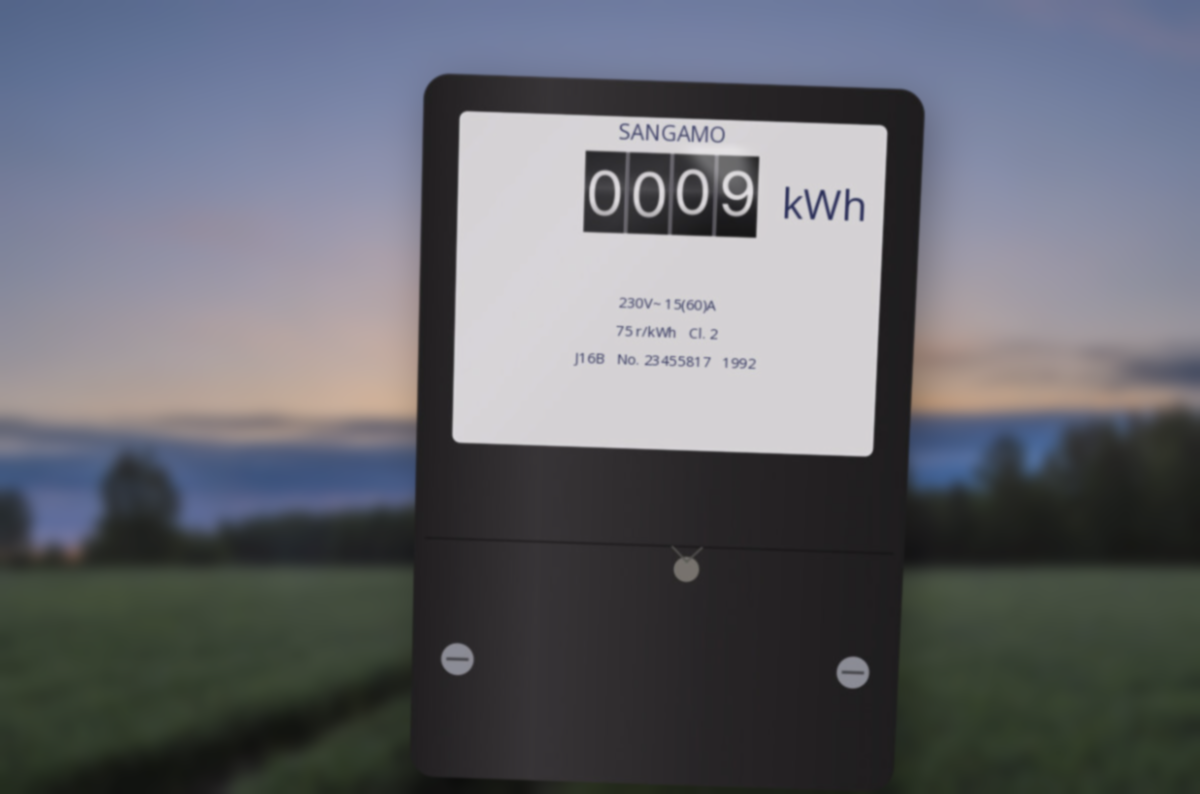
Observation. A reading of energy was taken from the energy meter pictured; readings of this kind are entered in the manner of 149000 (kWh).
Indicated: 9 (kWh)
